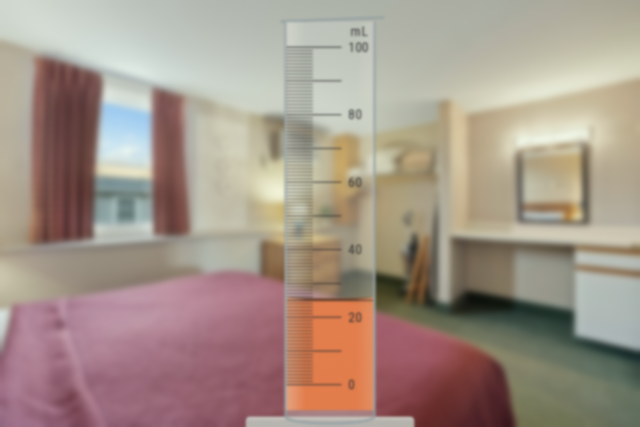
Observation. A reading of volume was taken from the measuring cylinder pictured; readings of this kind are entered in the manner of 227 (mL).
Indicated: 25 (mL)
